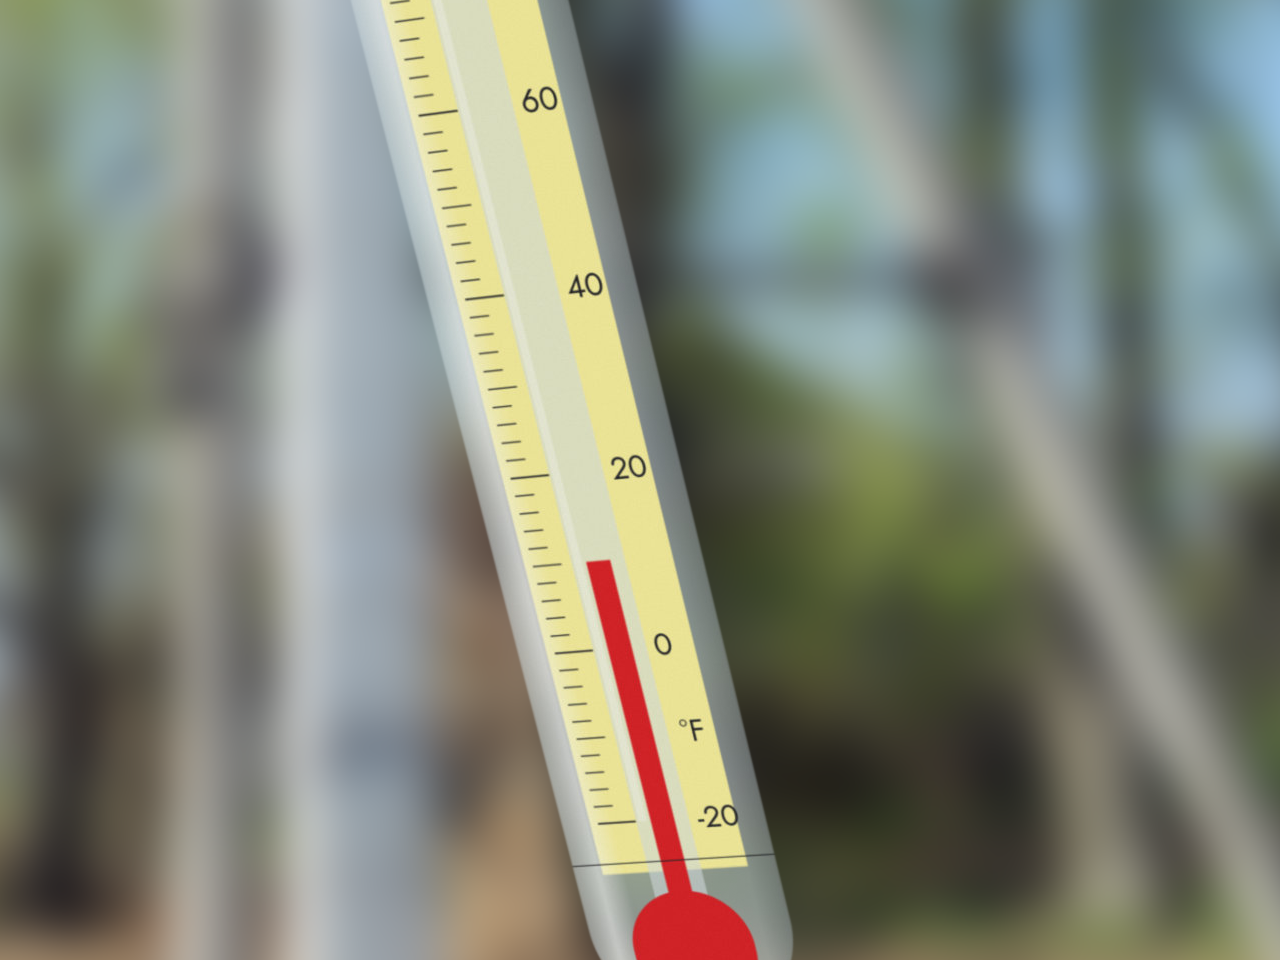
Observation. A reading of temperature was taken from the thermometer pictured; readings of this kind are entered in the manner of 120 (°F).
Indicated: 10 (°F)
